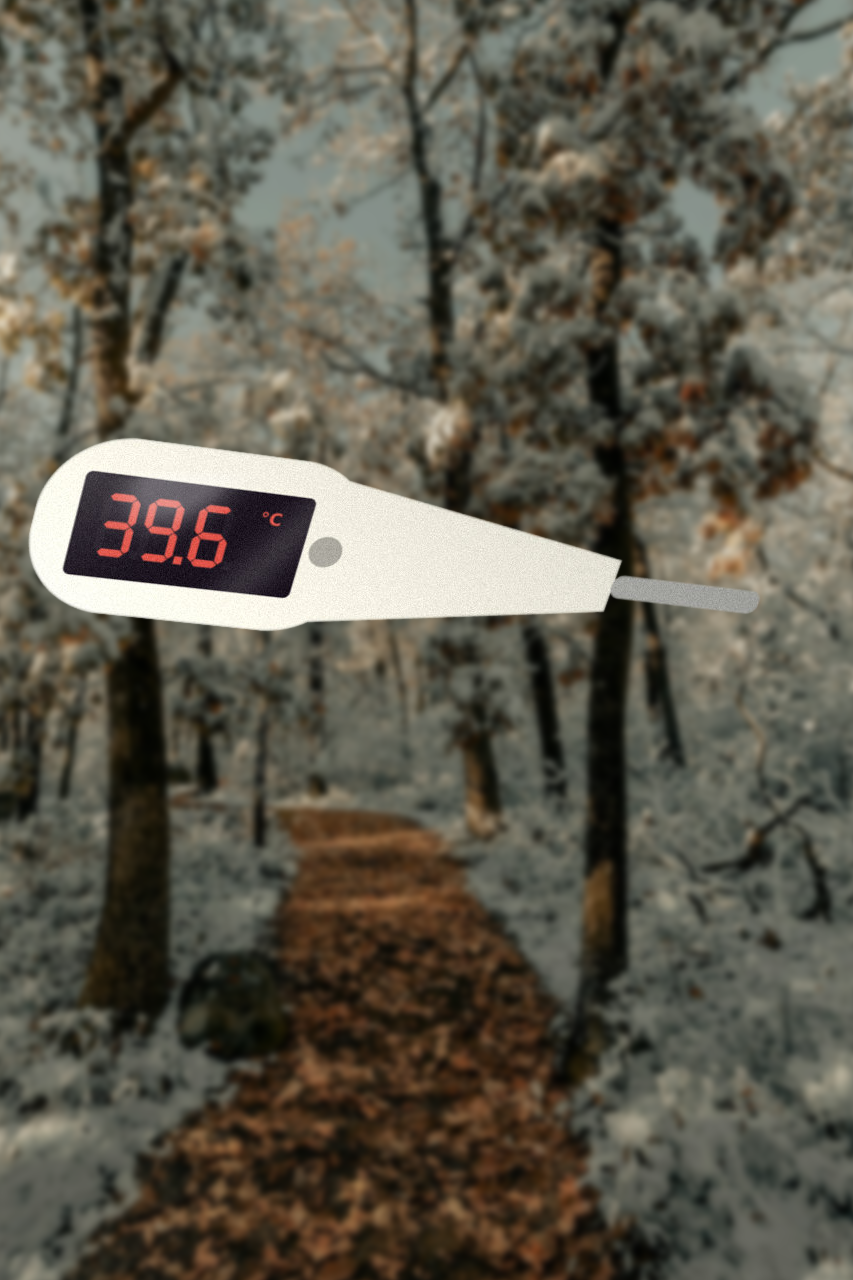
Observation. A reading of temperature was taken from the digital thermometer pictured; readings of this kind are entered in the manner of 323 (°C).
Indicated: 39.6 (°C)
